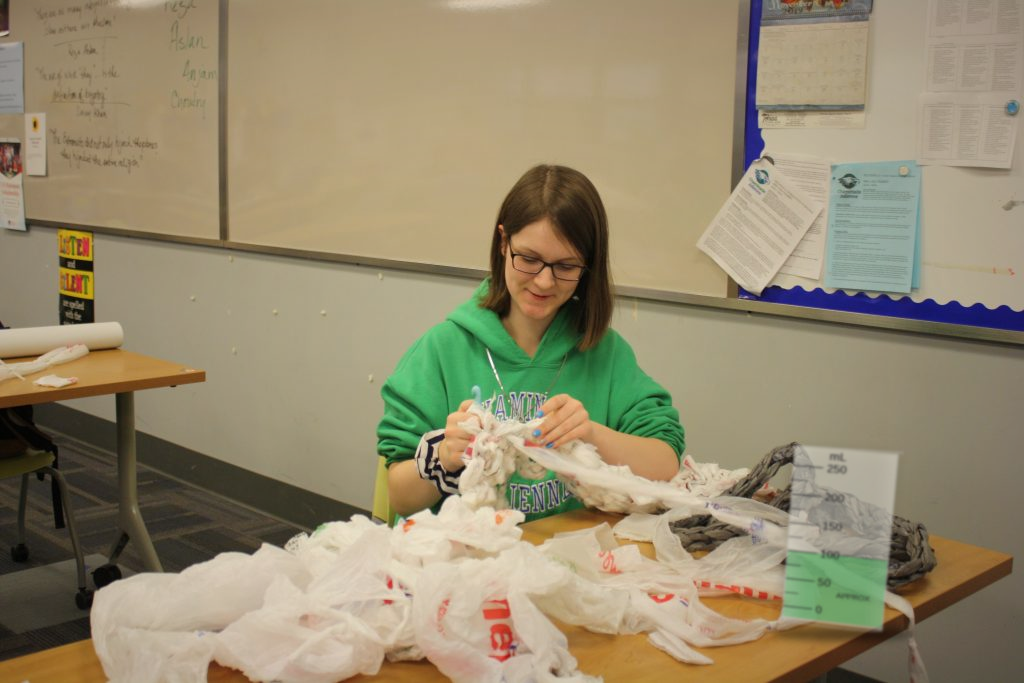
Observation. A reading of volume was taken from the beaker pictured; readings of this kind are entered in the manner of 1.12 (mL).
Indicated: 100 (mL)
